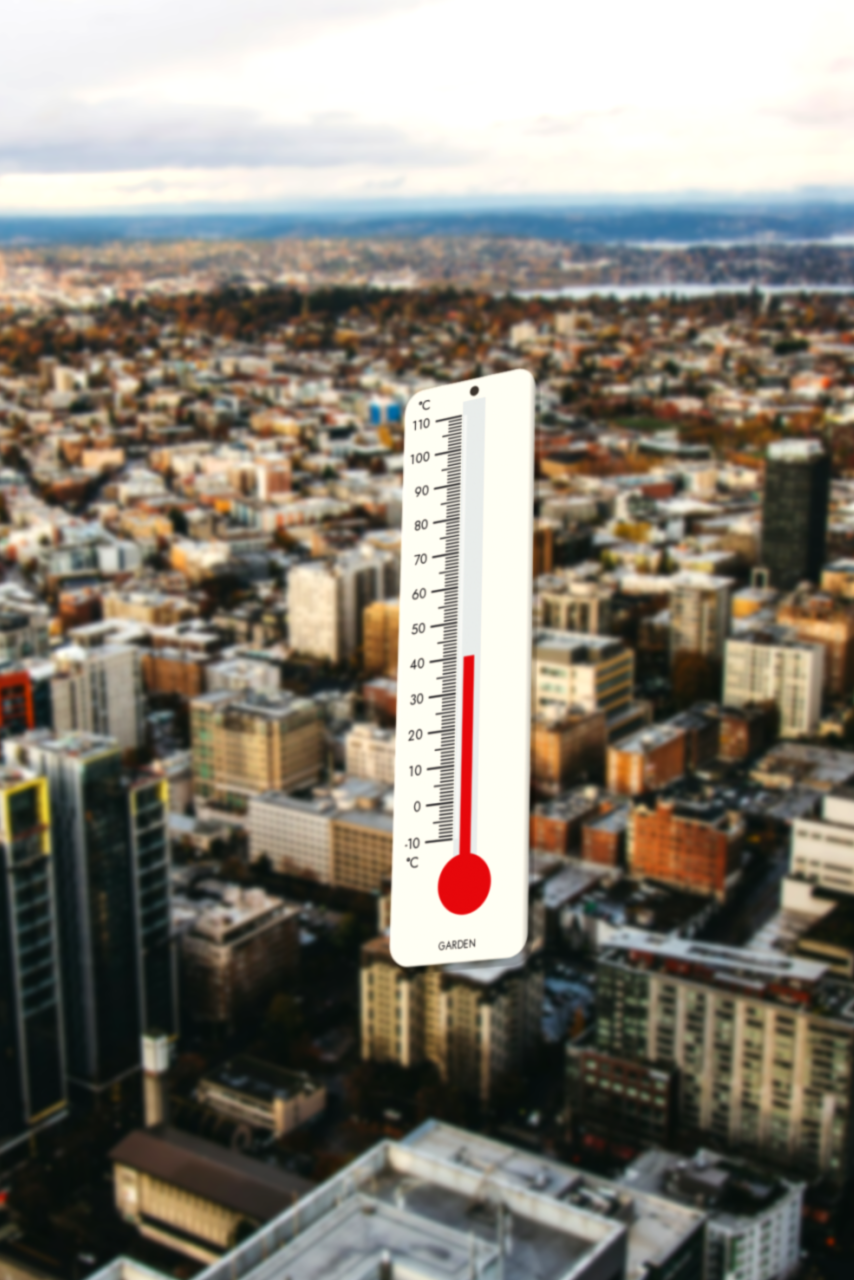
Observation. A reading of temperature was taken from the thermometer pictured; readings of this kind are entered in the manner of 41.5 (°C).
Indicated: 40 (°C)
